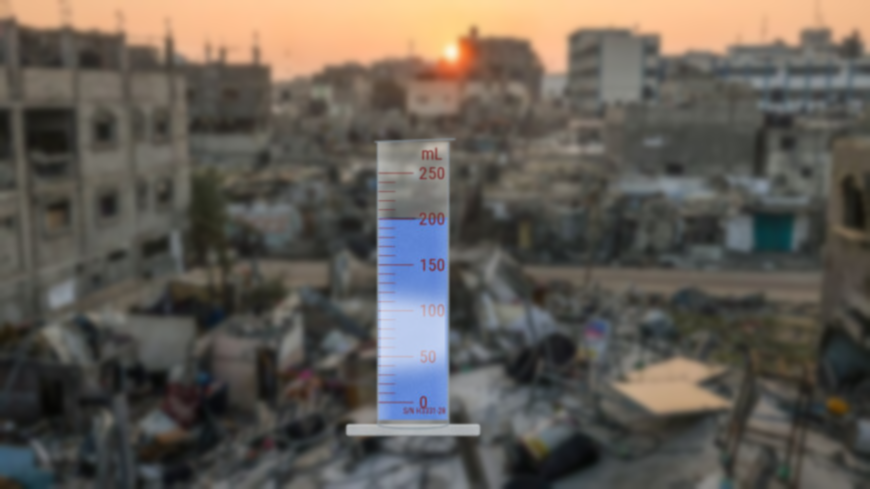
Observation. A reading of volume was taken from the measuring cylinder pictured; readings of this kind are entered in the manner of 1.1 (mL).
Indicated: 200 (mL)
